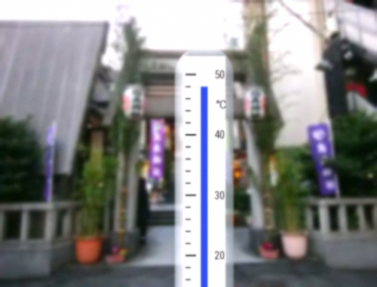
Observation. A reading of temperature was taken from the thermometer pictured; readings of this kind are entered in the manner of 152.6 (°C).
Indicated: 48 (°C)
